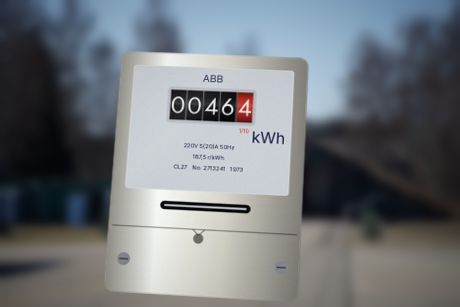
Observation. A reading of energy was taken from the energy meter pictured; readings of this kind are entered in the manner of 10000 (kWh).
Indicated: 46.4 (kWh)
